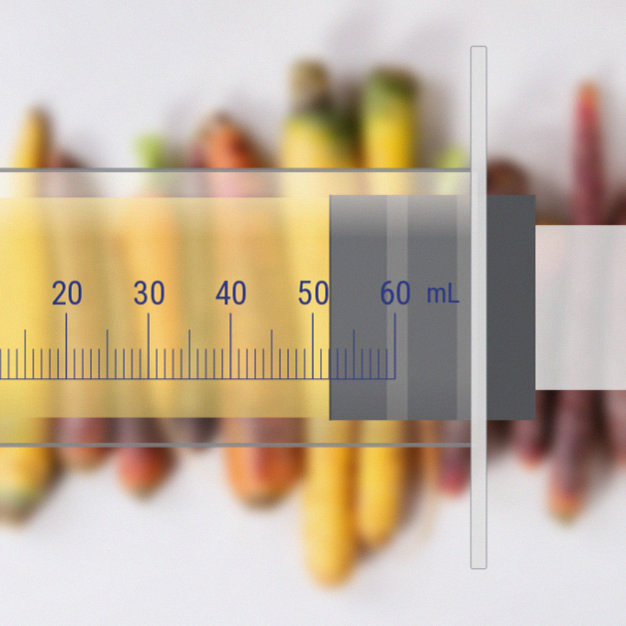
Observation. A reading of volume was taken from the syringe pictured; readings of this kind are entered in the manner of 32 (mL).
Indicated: 52 (mL)
